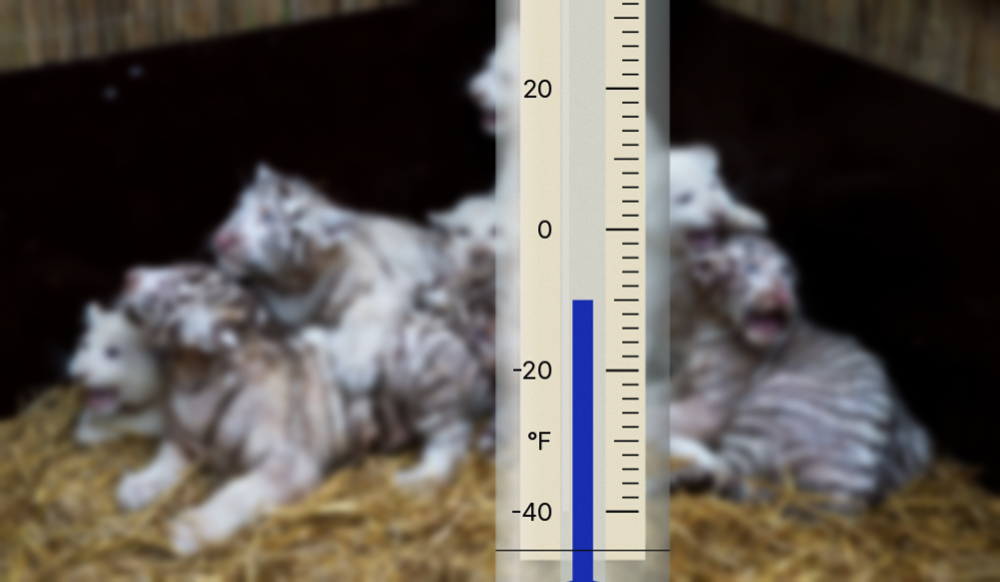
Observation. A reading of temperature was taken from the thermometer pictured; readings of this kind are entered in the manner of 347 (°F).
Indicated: -10 (°F)
